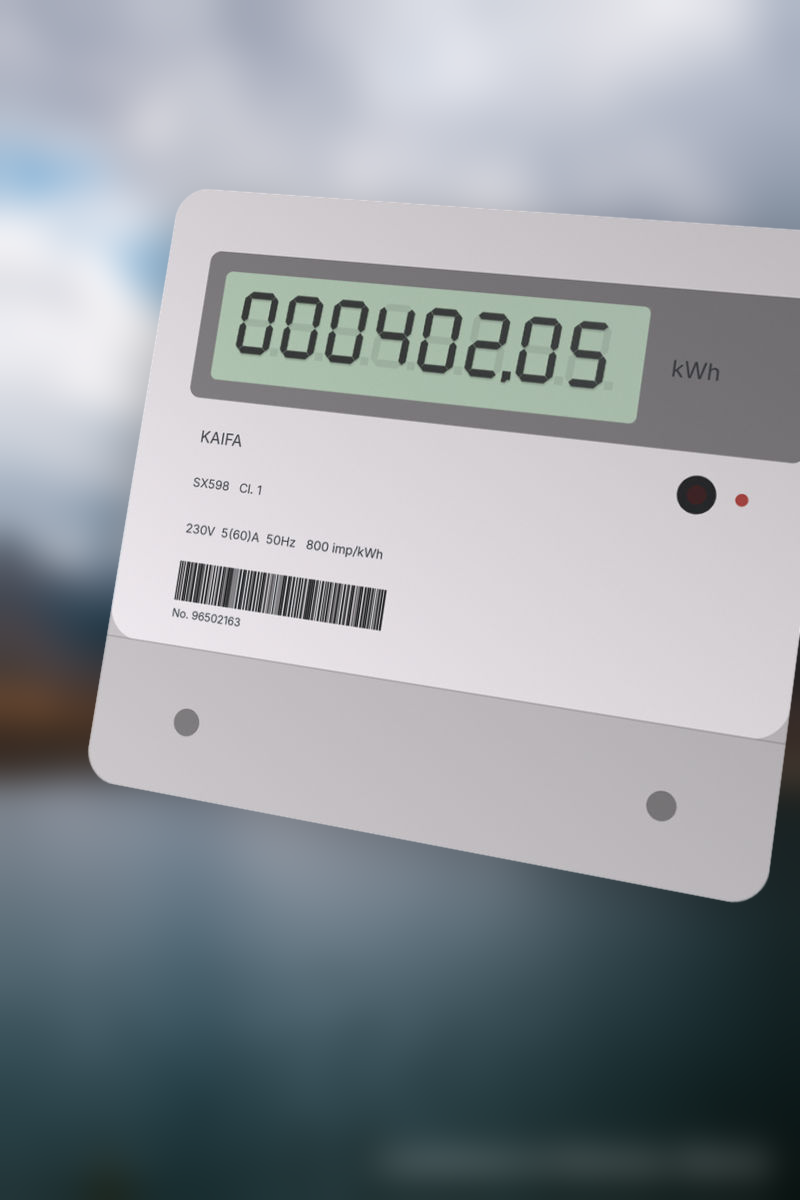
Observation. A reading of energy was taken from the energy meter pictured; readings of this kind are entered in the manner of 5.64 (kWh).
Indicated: 402.05 (kWh)
